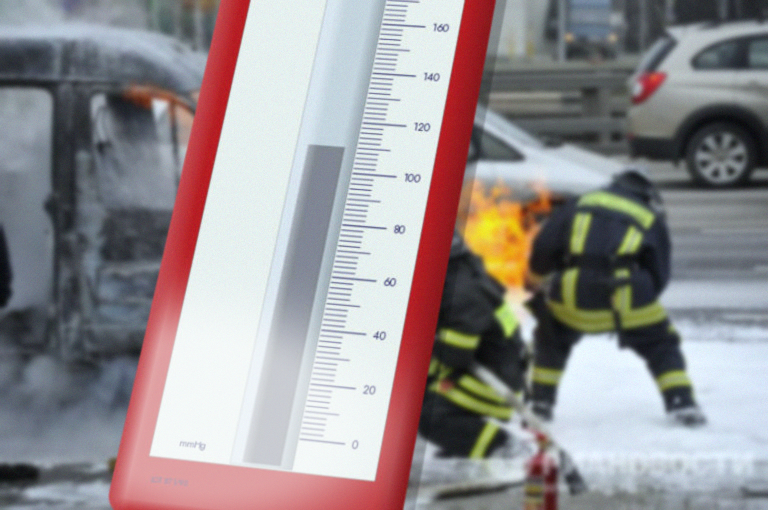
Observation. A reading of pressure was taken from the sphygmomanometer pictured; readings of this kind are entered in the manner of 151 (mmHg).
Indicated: 110 (mmHg)
